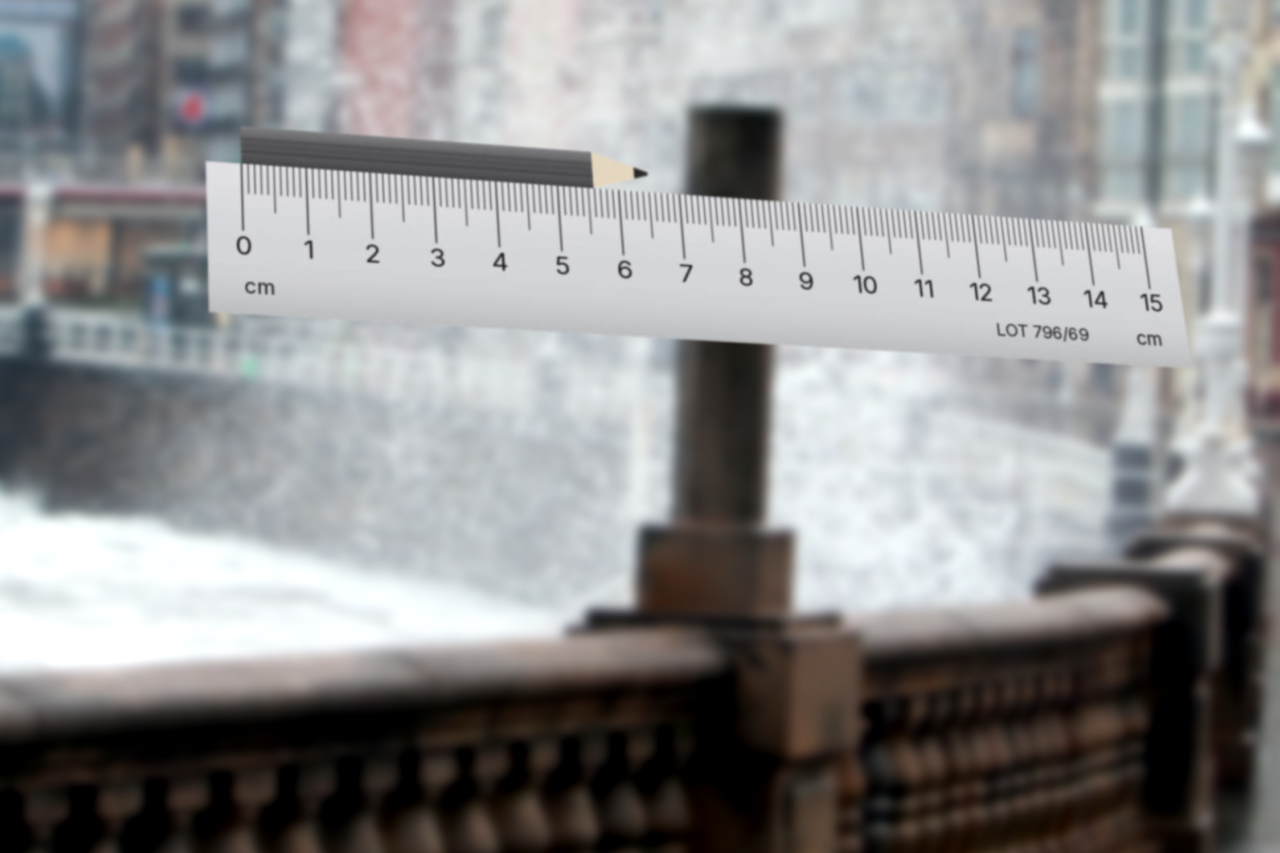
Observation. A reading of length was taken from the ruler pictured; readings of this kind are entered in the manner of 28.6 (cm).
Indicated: 6.5 (cm)
